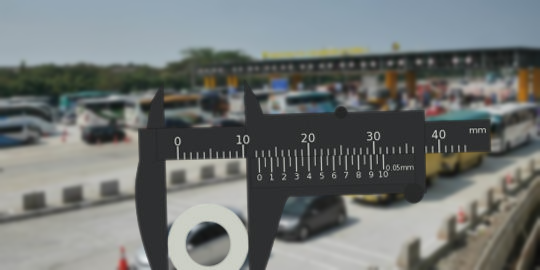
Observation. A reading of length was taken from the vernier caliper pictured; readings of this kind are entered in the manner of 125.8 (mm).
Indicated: 12.4 (mm)
